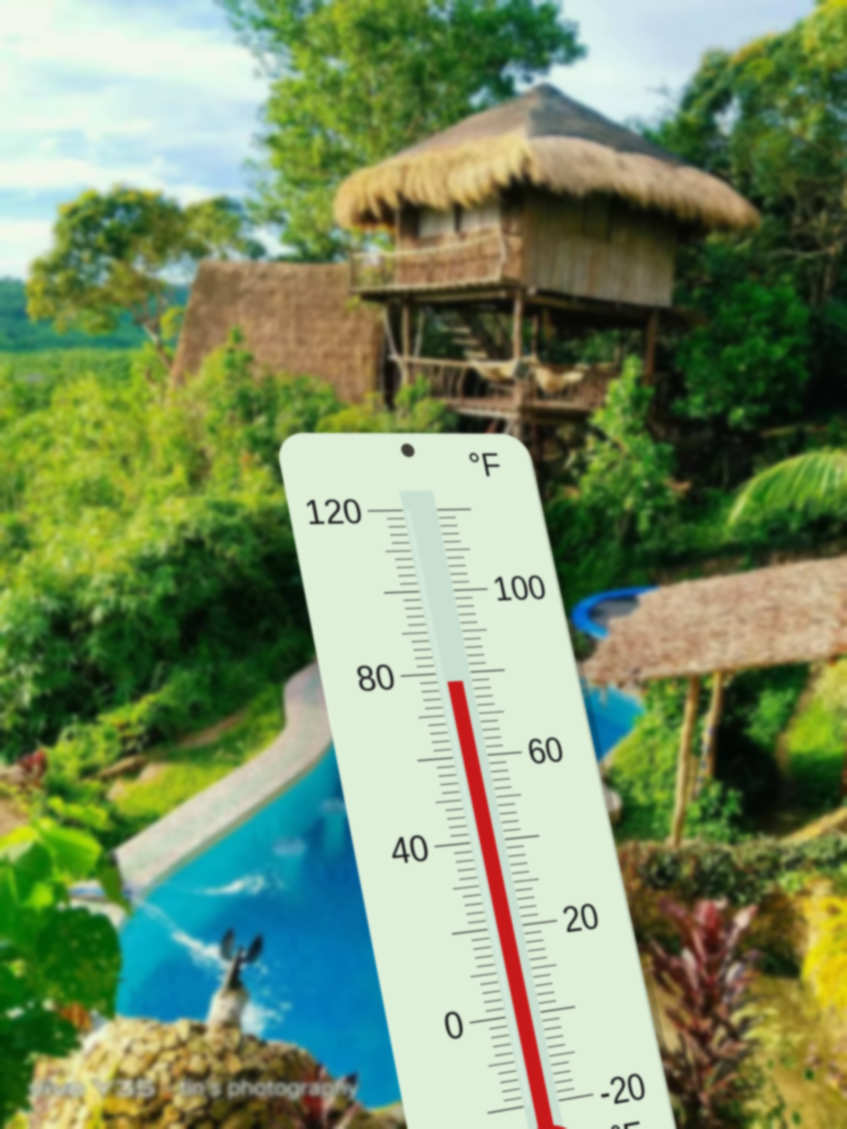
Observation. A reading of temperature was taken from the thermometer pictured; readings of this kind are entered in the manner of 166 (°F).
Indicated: 78 (°F)
